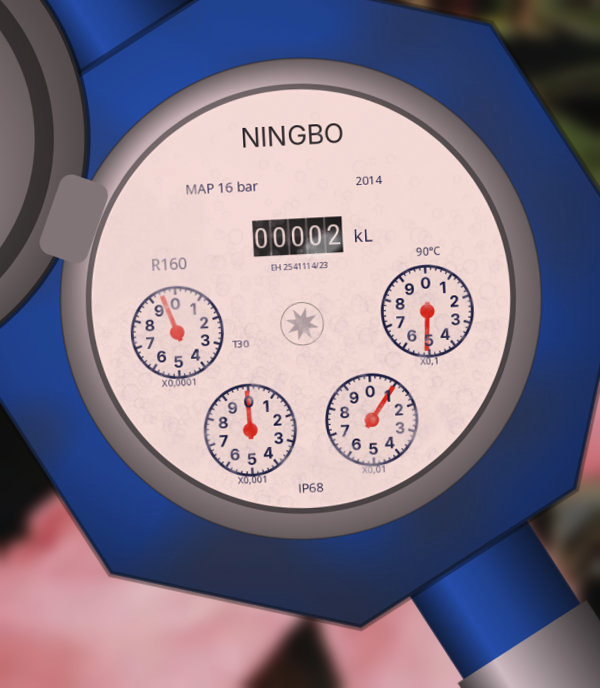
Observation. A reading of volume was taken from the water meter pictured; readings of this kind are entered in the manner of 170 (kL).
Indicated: 2.5099 (kL)
